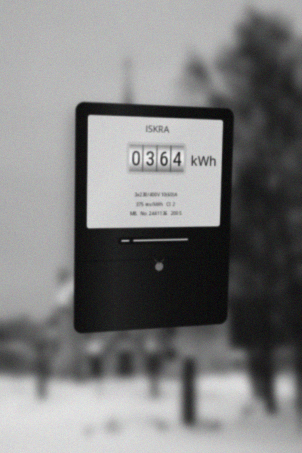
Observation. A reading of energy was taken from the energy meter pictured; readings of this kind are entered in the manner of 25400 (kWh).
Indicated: 364 (kWh)
